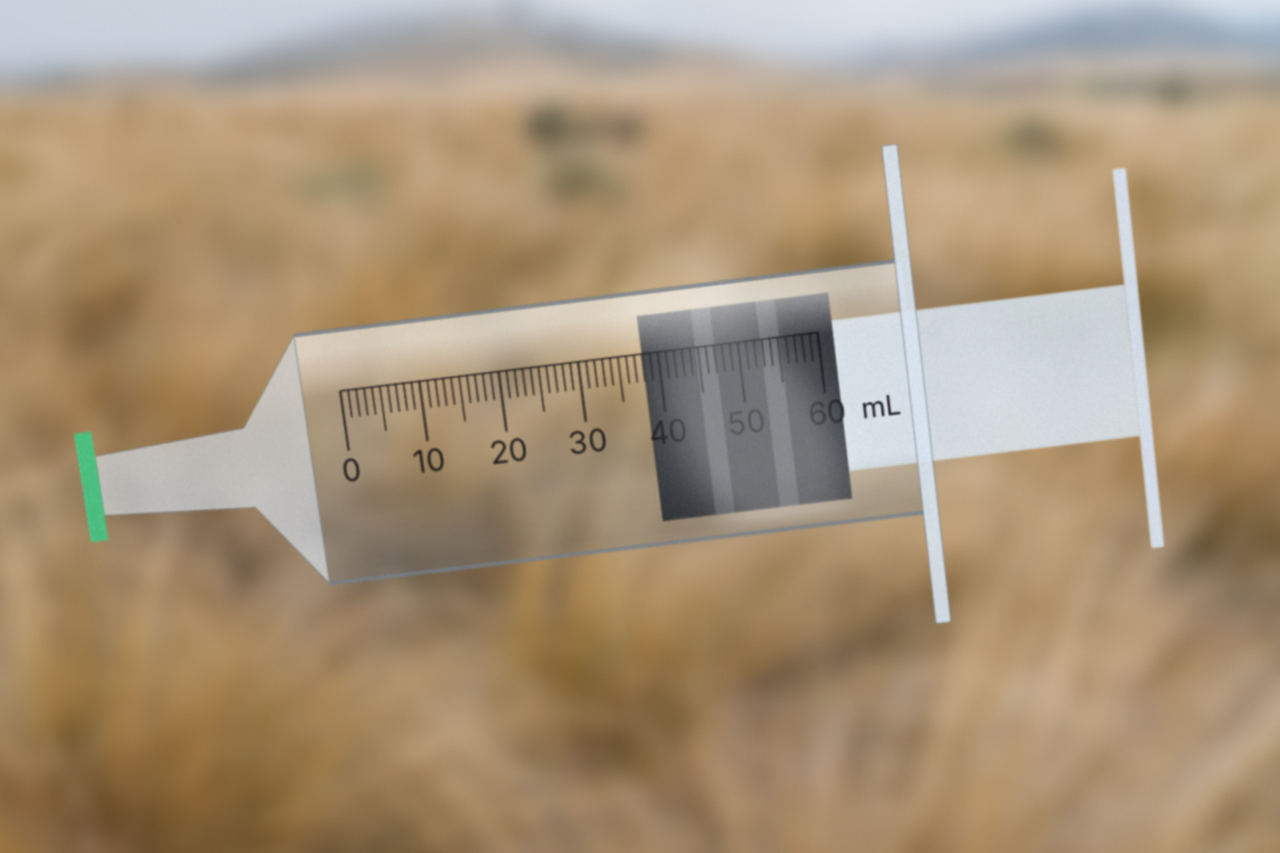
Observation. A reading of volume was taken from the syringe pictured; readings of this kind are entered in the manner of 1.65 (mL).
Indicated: 38 (mL)
